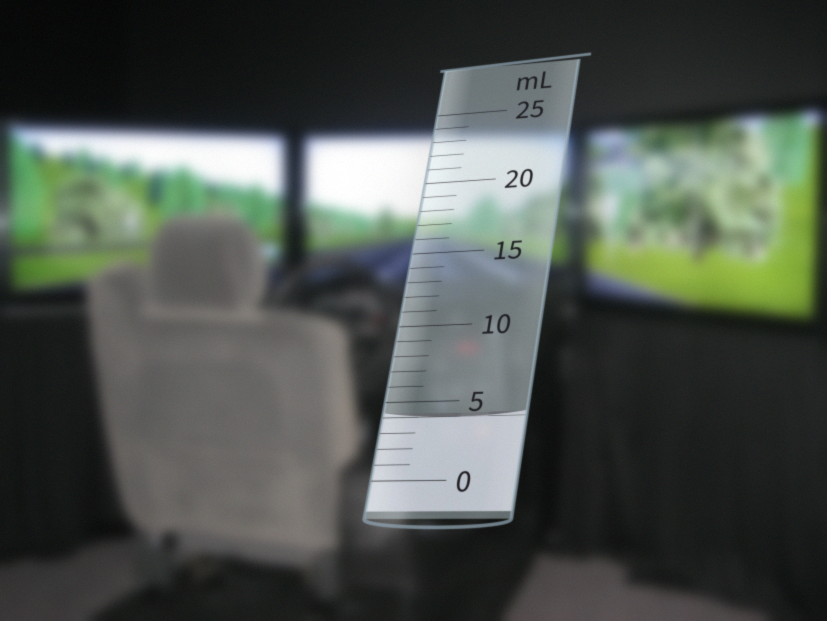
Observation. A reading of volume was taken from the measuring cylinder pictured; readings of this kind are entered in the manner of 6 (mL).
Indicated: 4 (mL)
